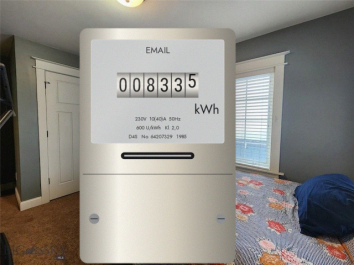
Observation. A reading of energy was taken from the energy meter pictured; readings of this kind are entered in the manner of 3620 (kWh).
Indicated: 8335 (kWh)
